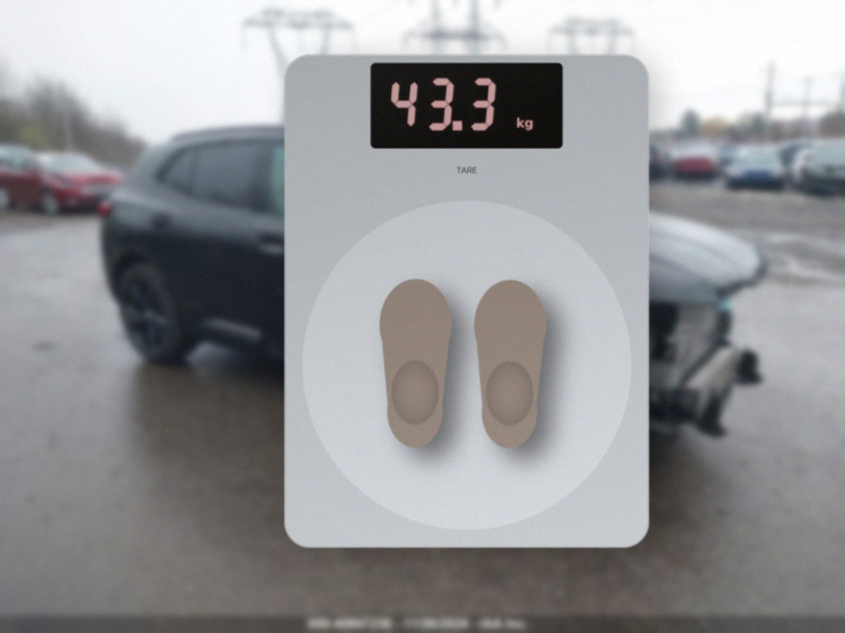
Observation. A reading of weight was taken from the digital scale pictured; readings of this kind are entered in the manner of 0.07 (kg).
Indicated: 43.3 (kg)
